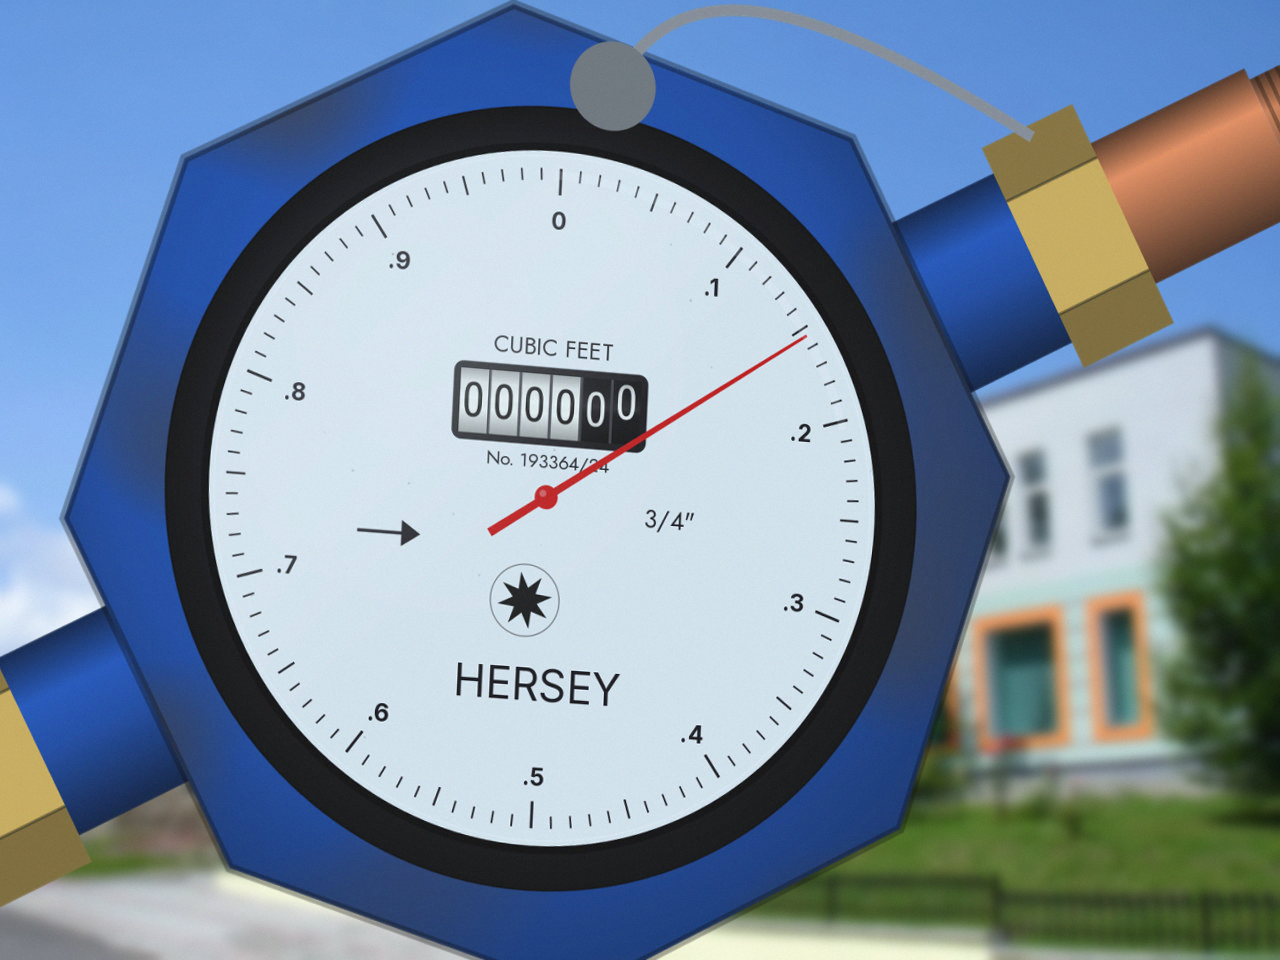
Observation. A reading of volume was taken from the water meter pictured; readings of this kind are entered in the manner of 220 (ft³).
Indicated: 0.15 (ft³)
